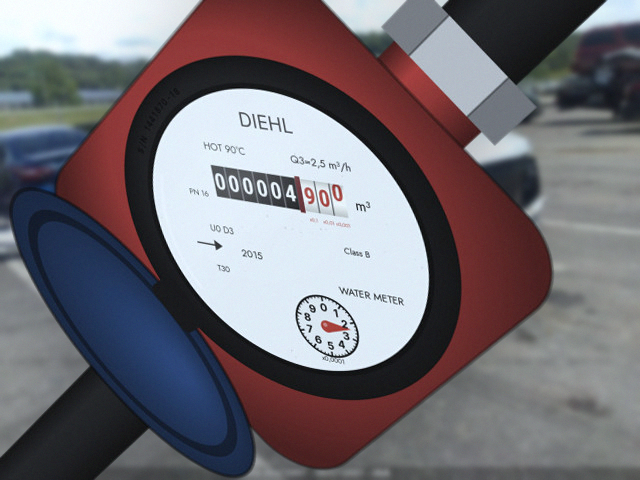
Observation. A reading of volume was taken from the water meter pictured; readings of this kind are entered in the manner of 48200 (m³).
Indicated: 4.9002 (m³)
